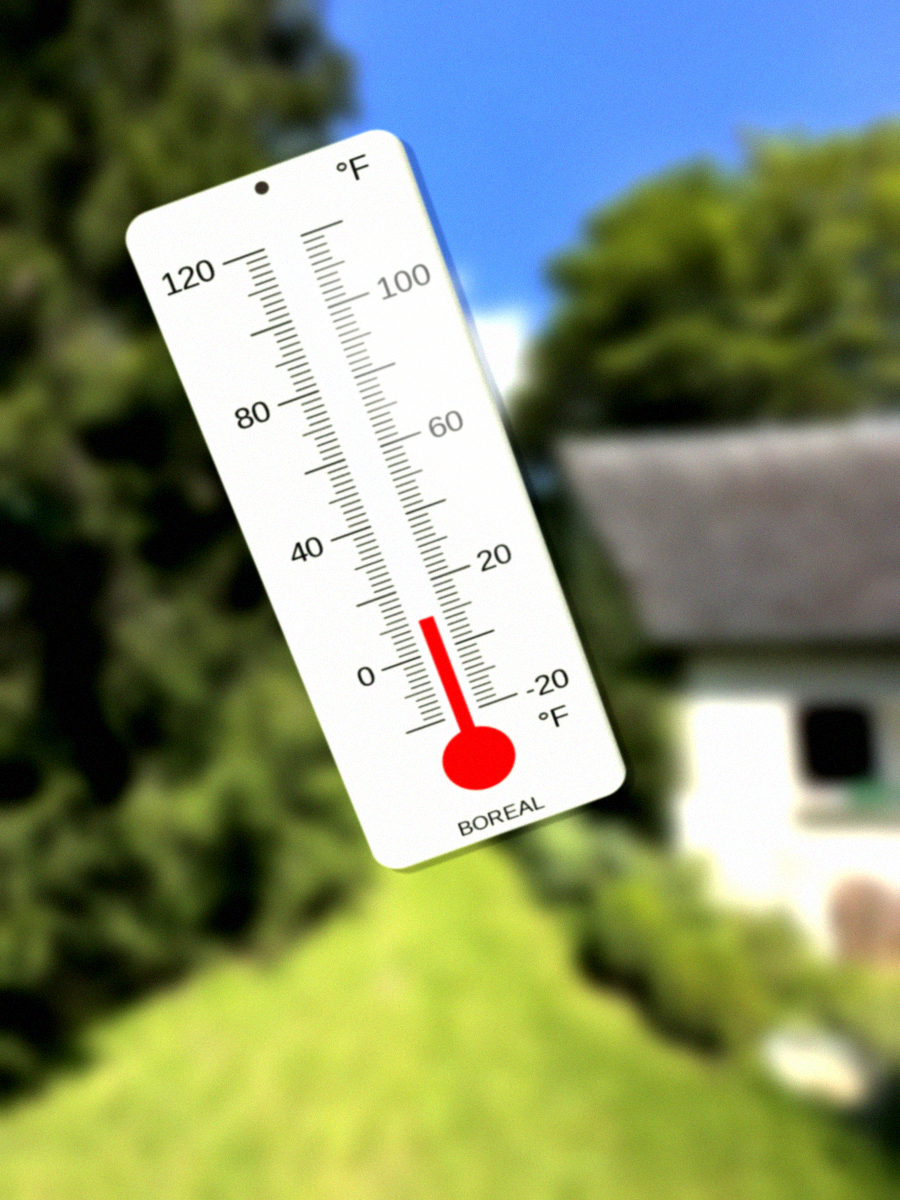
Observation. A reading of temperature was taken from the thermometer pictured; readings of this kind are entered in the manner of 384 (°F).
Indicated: 10 (°F)
